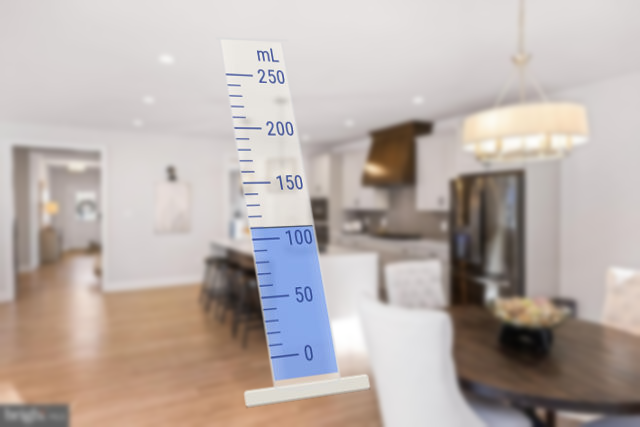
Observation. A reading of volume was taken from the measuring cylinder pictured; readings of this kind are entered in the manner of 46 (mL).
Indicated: 110 (mL)
